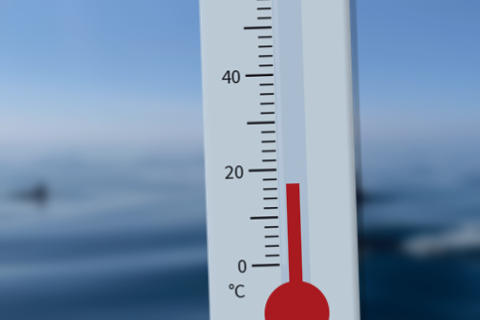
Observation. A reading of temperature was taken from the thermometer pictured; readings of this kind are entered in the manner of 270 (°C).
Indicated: 17 (°C)
